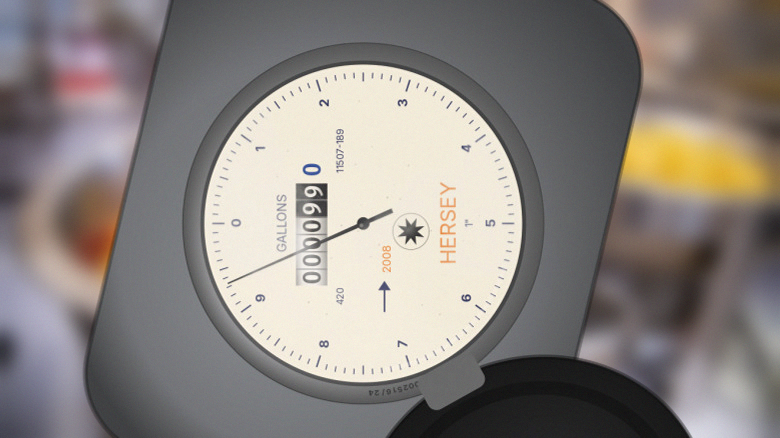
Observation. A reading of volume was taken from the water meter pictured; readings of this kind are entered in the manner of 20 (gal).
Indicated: 989.3 (gal)
